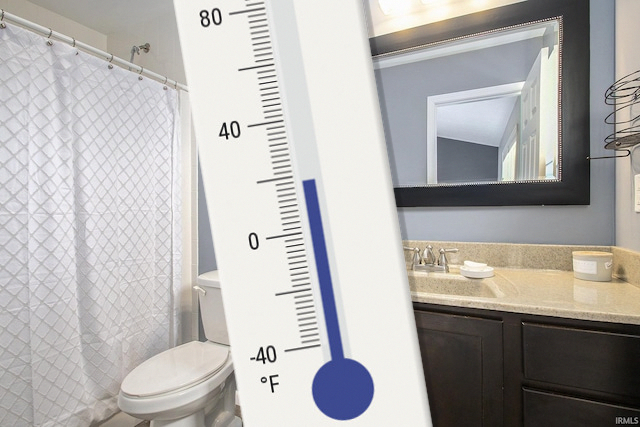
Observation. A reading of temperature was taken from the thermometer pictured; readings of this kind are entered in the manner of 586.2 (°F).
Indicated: 18 (°F)
